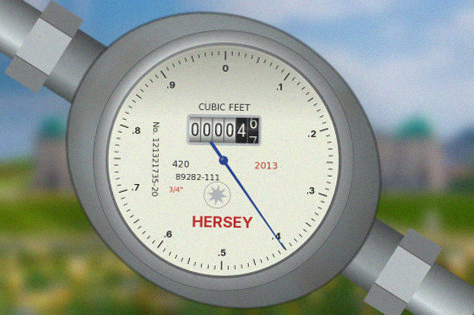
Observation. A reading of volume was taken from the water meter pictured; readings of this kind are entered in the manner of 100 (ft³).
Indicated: 46.40 (ft³)
